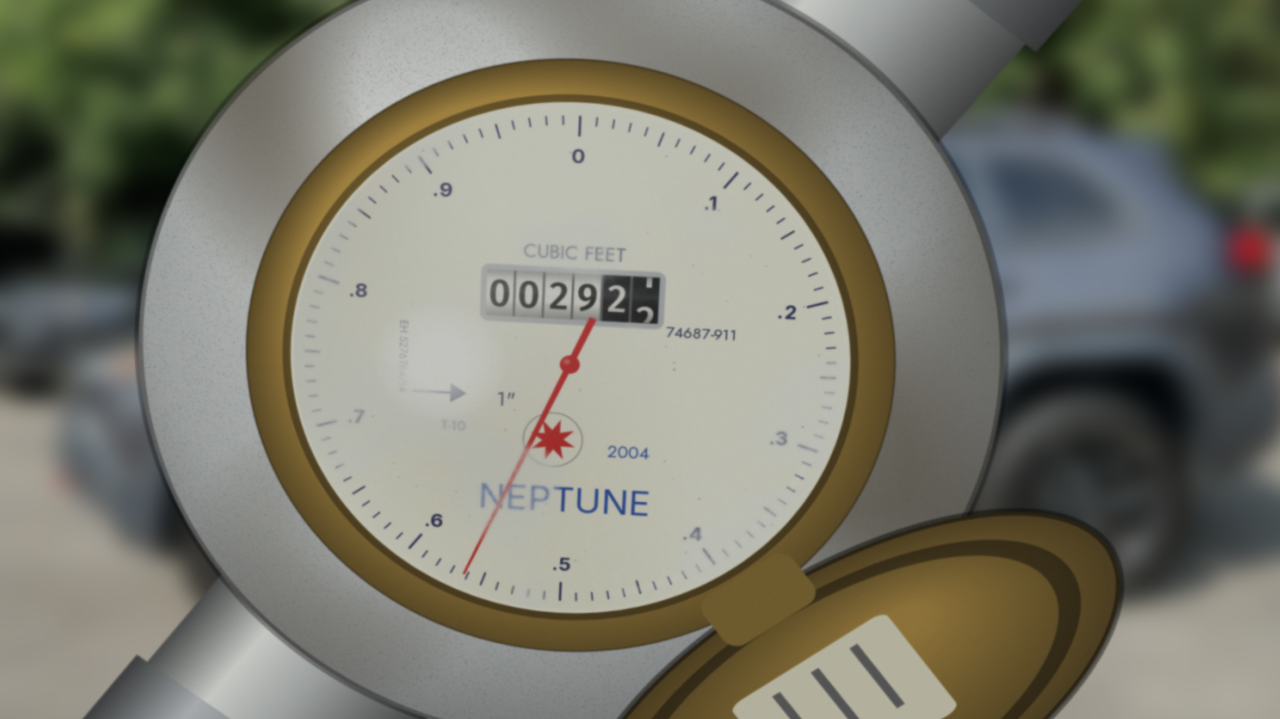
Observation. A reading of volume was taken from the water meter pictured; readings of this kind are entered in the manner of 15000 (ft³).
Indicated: 2921.56 (ft³)
